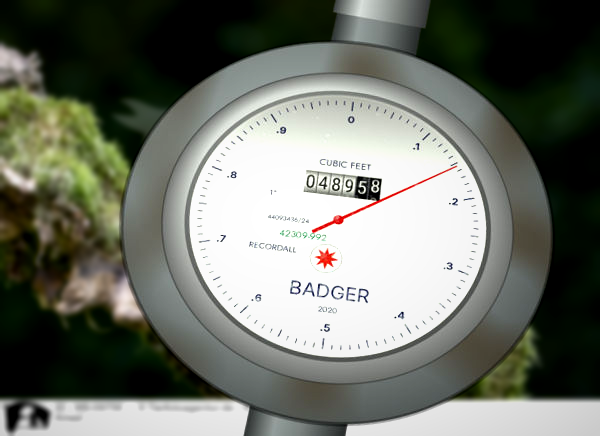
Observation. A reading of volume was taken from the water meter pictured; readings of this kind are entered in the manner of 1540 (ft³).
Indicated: 48958.15 (ft³)
